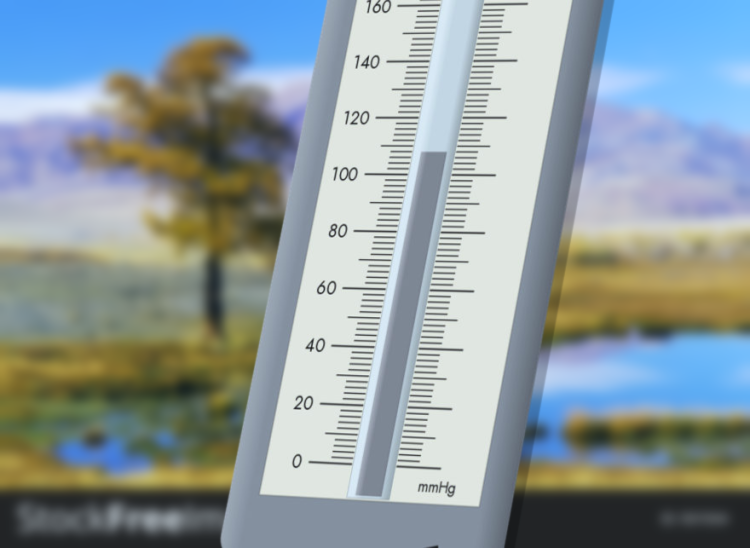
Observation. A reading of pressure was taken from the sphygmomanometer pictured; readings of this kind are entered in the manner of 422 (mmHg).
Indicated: 108 (mmHg)
